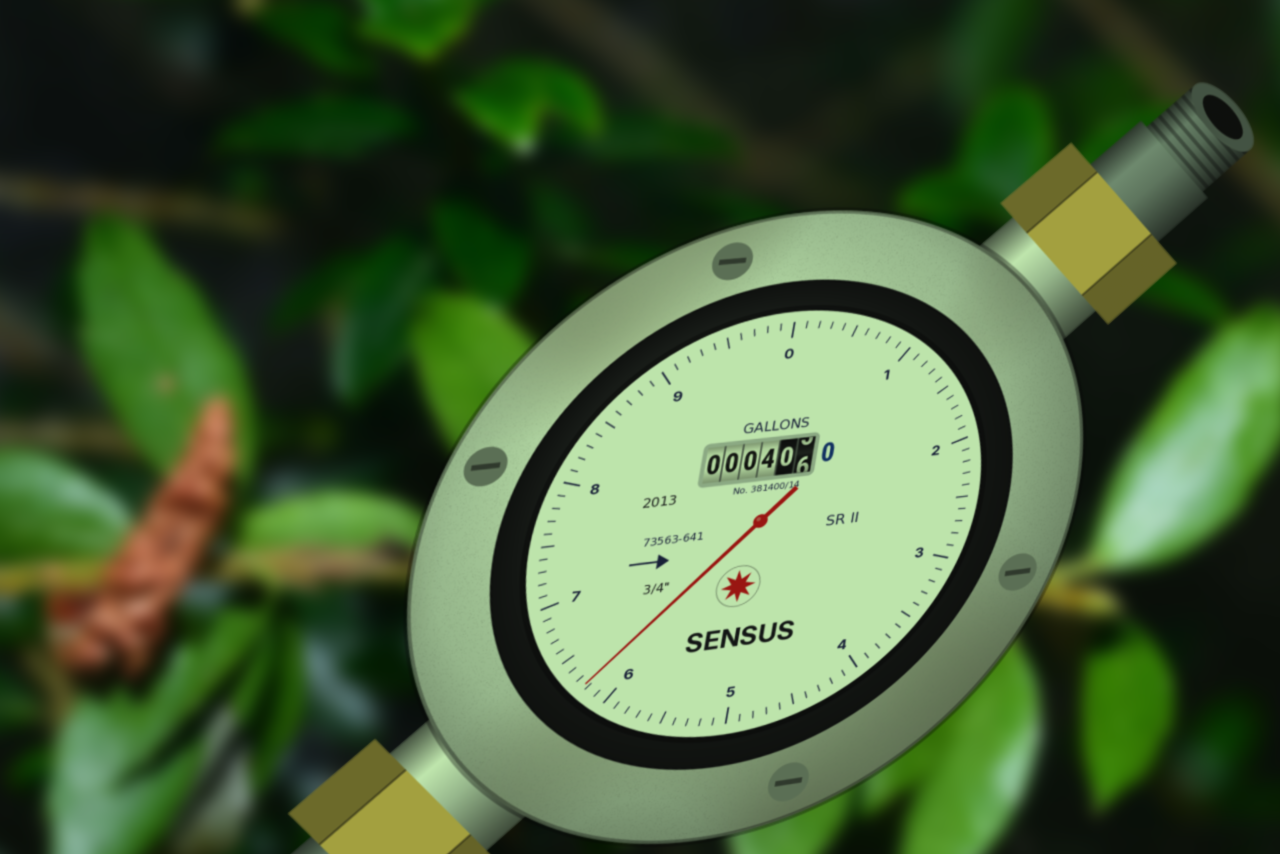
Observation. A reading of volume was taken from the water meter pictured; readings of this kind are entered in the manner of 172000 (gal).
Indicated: 4056.2 (gal)
